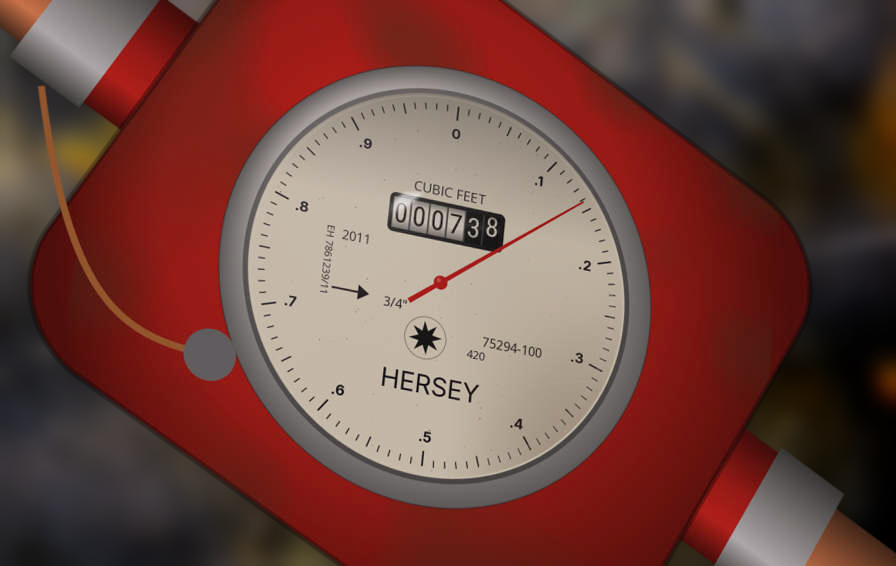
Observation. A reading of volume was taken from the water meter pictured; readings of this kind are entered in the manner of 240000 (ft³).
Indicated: 738.14 (ft³)
